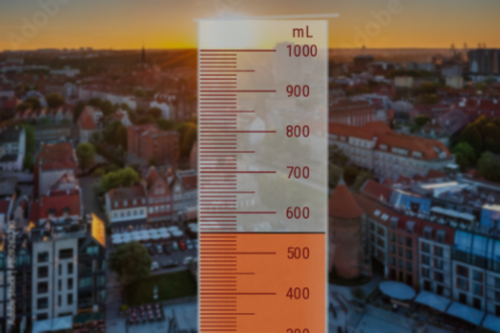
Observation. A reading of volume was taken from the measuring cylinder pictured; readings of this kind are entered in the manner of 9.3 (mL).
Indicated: 550 (mL)
